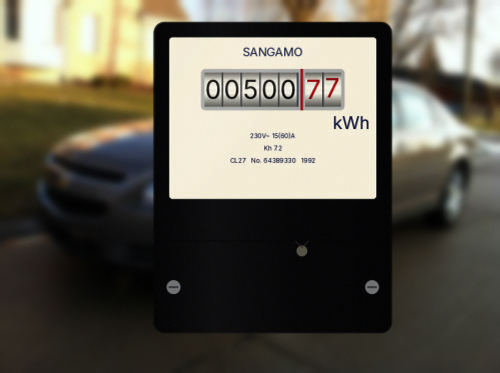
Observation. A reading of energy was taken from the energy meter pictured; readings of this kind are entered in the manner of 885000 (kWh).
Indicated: 500.77 (kWh)
